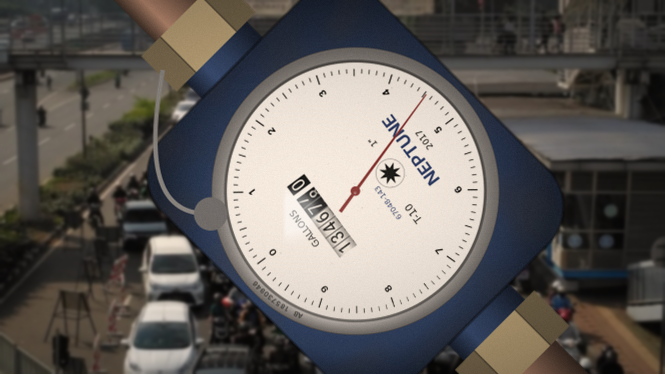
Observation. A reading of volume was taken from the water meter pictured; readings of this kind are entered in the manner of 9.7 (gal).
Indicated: 1346774.5 (gal)
